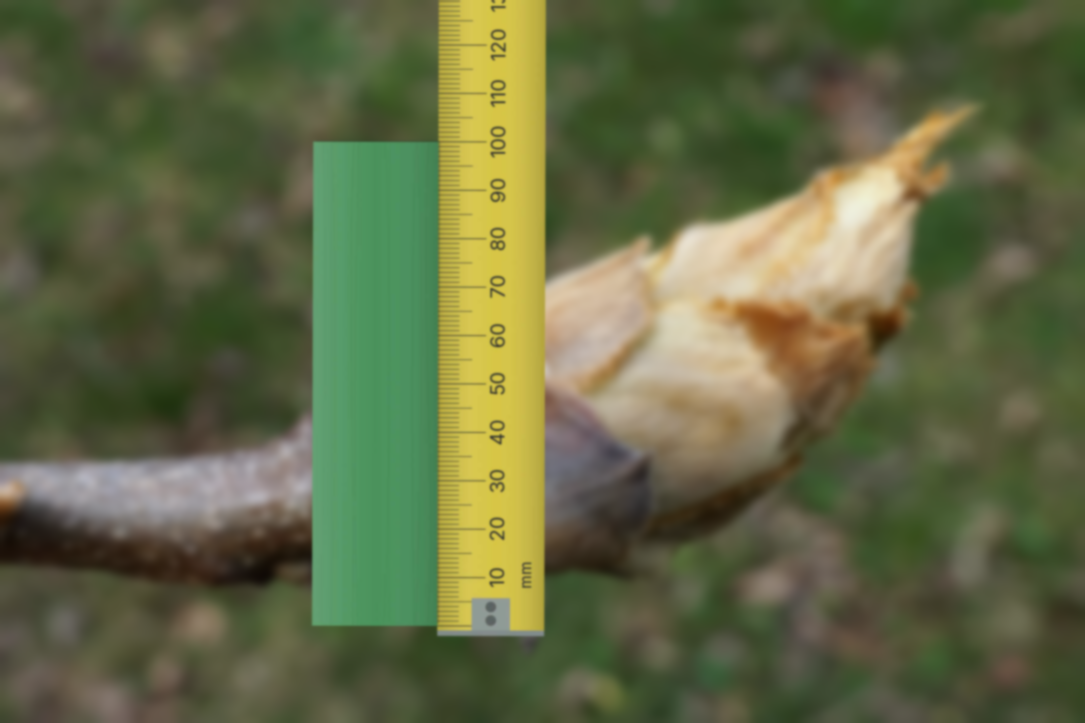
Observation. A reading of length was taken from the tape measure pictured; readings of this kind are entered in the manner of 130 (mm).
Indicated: 100 (mm)
